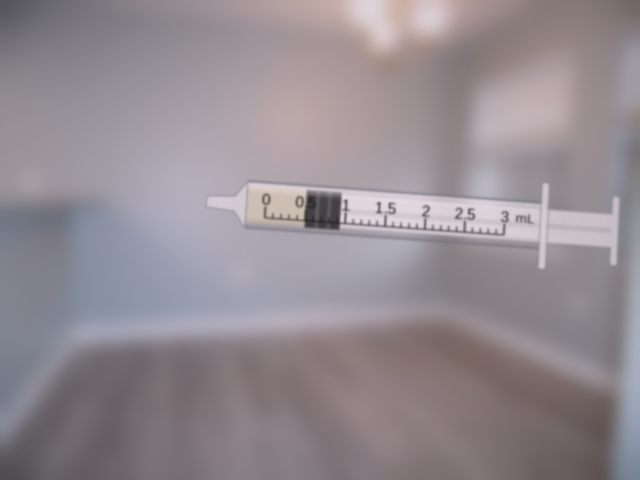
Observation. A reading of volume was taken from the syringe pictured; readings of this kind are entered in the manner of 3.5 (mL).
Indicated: 0.5 (mL)
